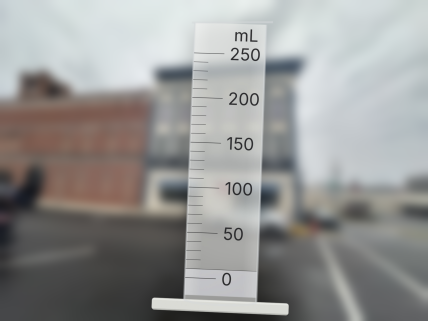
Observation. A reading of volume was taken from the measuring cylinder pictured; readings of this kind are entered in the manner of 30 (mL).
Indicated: 10 (mL)
